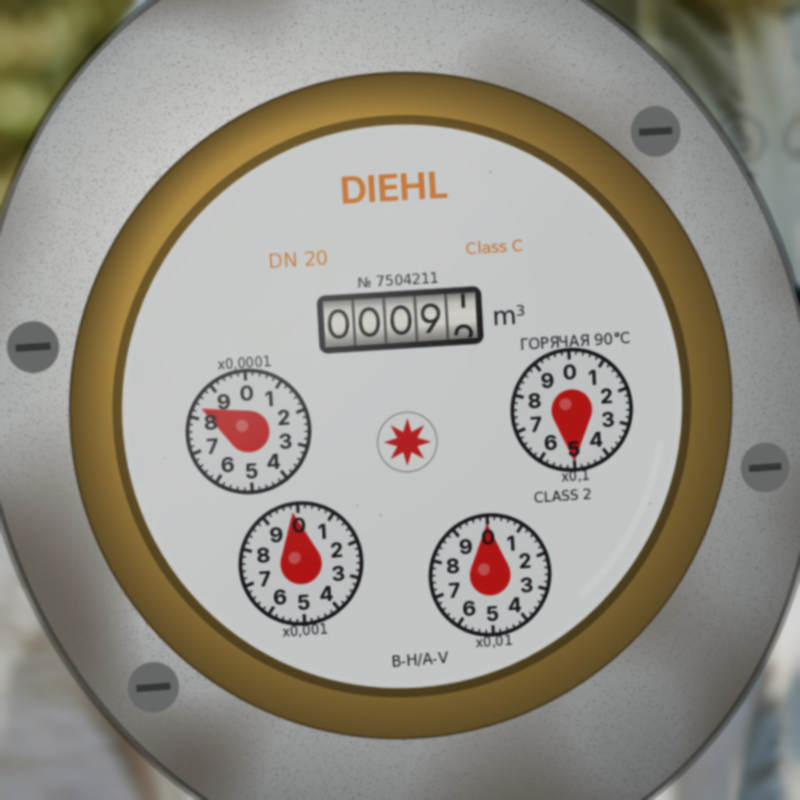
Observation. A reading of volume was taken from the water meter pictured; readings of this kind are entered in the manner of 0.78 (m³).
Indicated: 91.4998 (m³)
